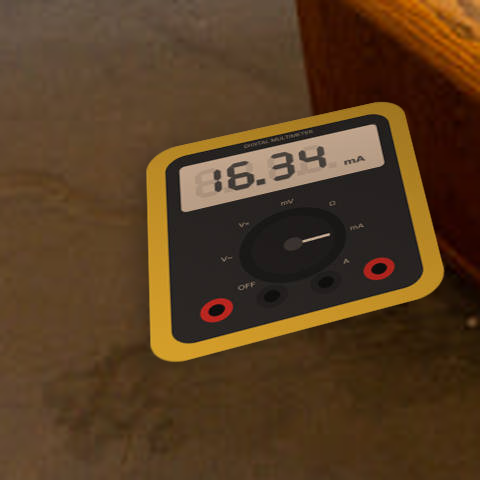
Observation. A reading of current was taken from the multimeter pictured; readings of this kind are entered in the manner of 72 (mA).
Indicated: 16.34 (mA)
